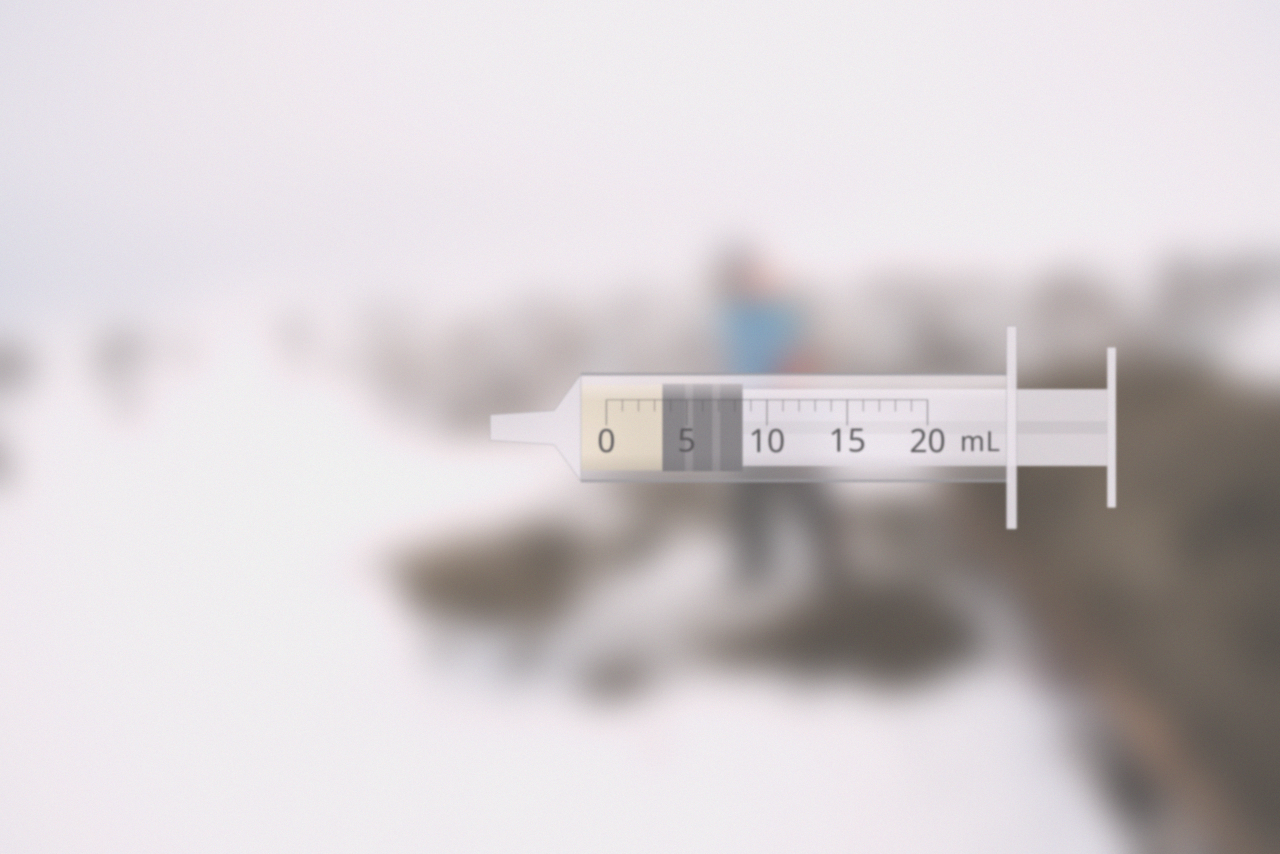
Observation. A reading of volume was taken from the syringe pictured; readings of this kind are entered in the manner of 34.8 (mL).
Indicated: 3.5 (mL)
